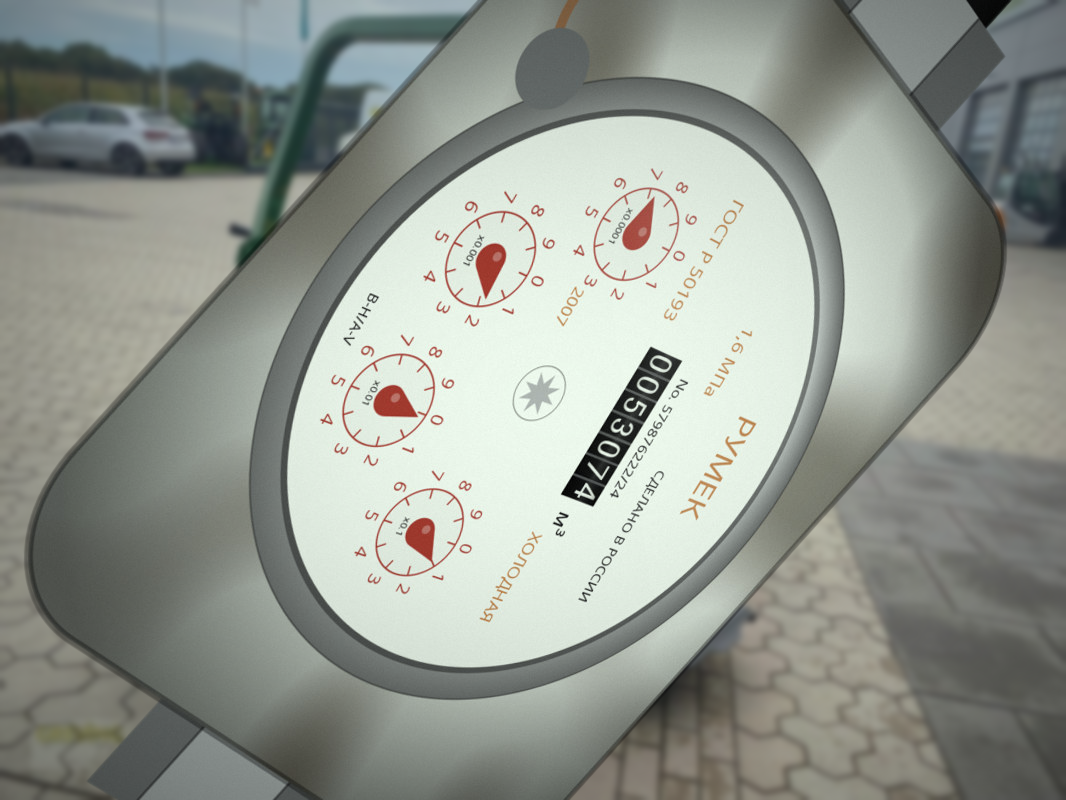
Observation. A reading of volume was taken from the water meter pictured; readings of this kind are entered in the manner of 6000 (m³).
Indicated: 53074.1017 (m³)
